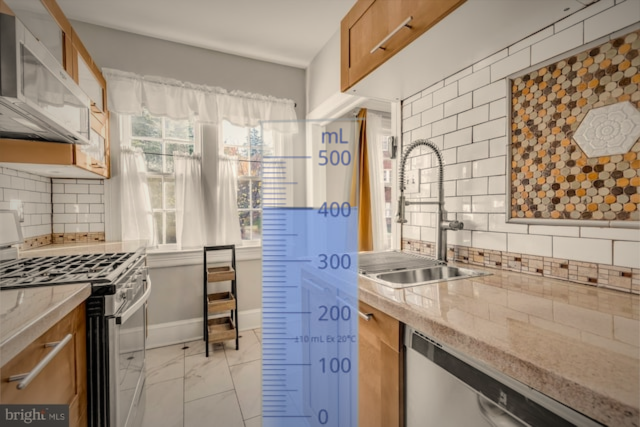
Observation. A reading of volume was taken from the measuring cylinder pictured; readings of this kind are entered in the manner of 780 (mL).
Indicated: 400 (mL)
